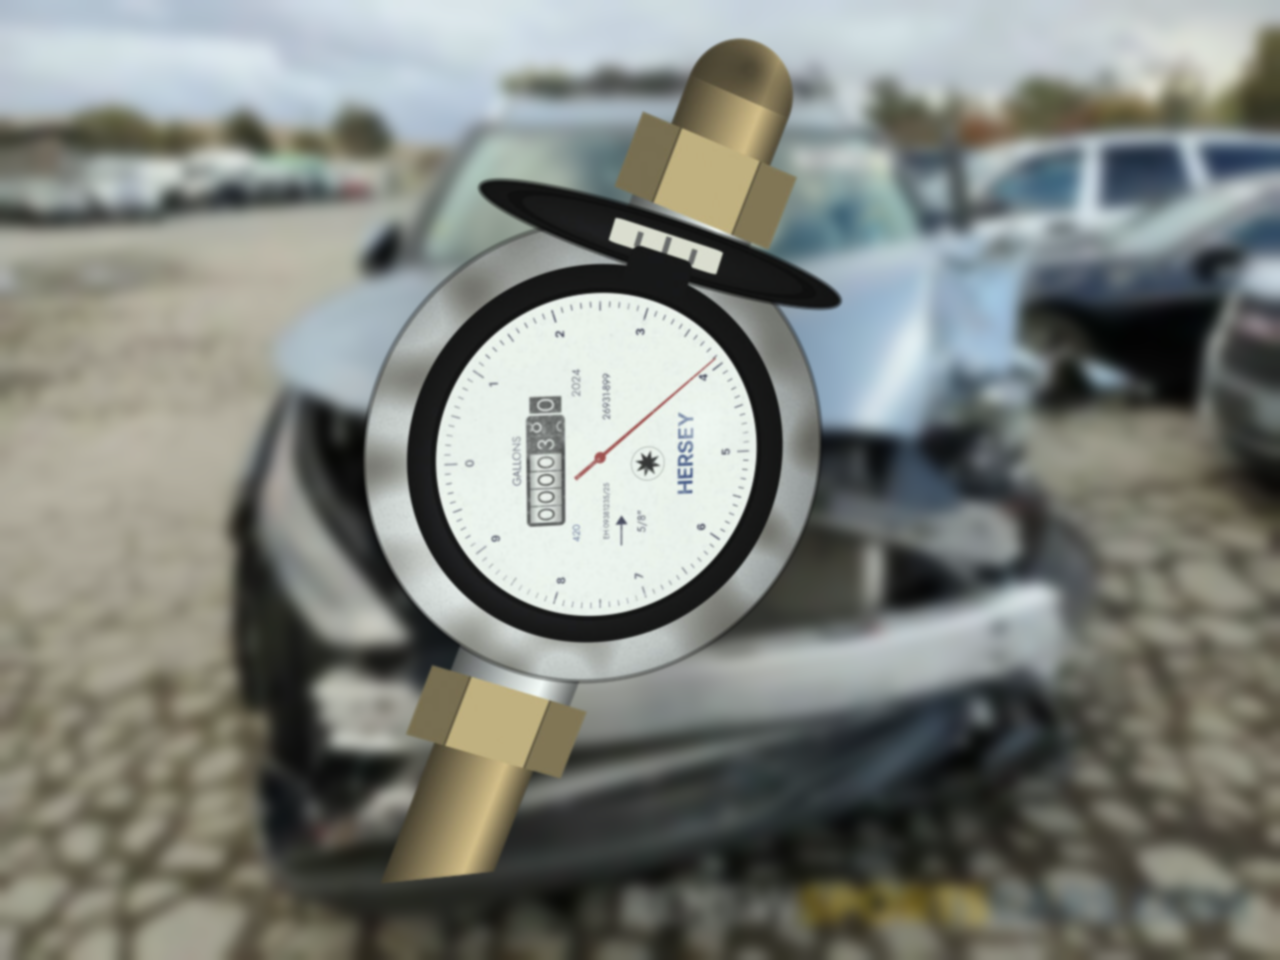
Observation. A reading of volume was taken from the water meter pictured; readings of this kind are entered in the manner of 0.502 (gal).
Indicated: 383.9 (gal)
